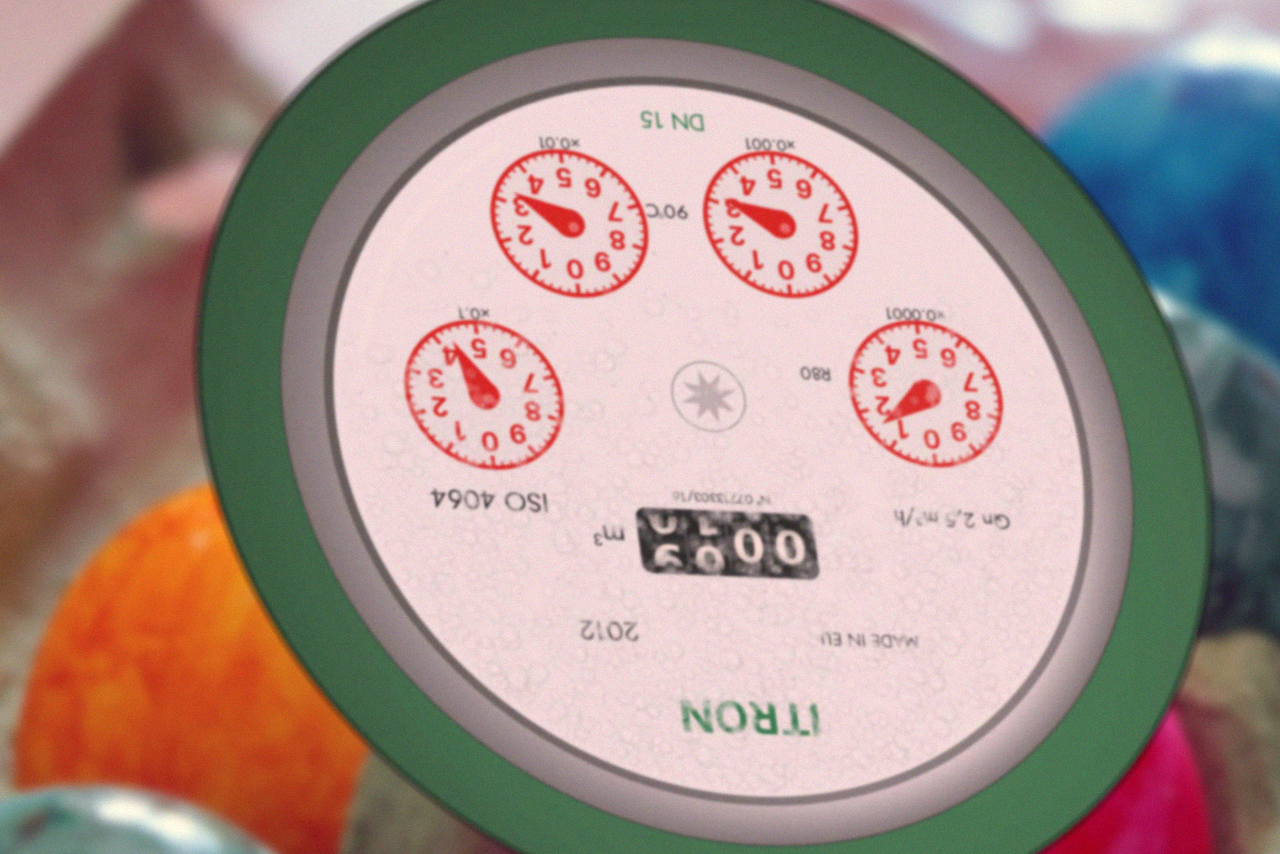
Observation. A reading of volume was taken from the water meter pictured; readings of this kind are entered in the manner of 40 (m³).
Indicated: 9.4331 (m³)
